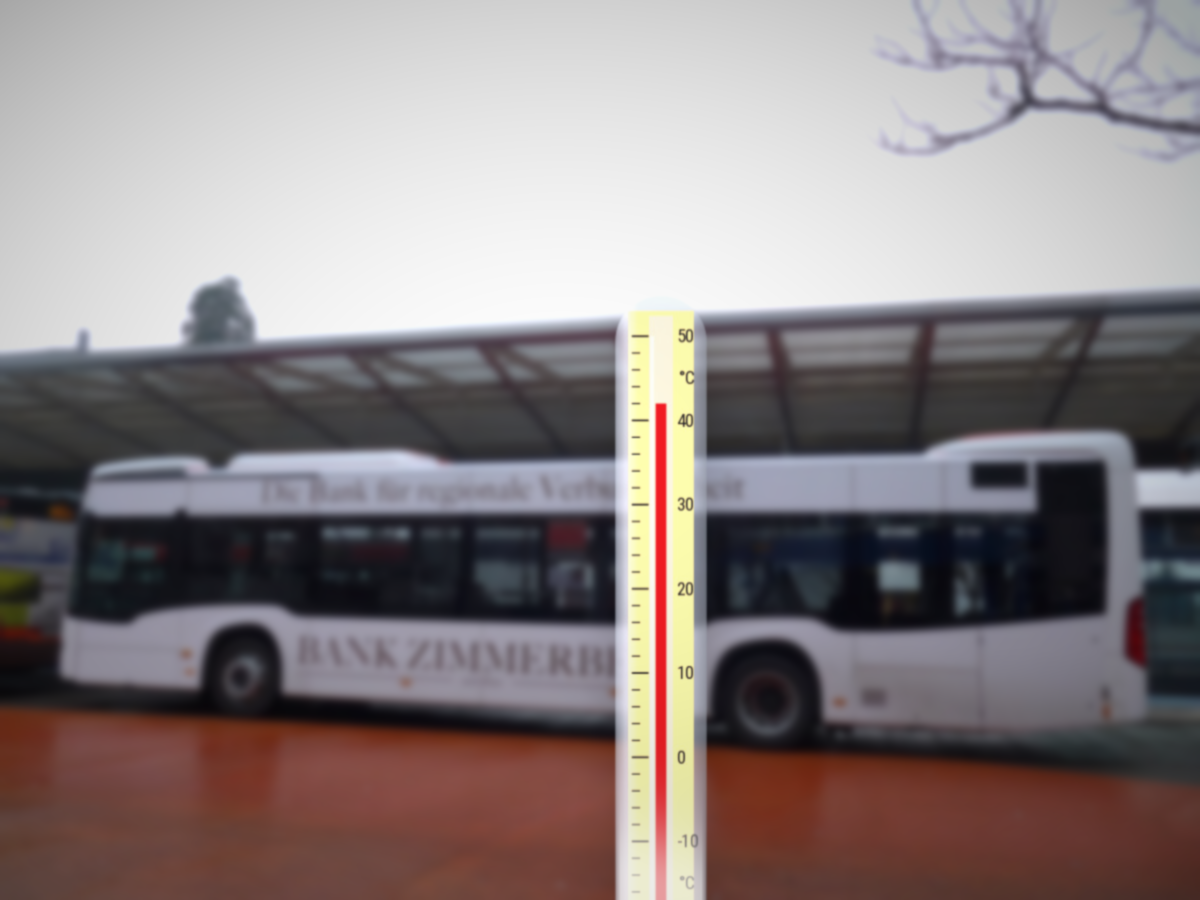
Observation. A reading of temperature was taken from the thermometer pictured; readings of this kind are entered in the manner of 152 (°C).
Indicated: 42 (°C)
